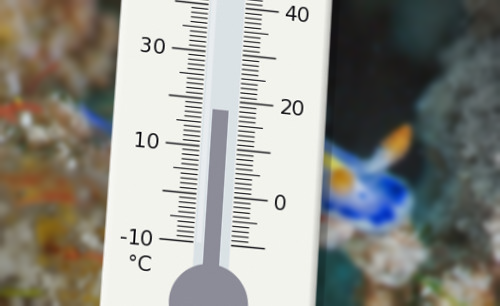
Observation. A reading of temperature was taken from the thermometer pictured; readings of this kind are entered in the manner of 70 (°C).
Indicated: 18 (°C)
